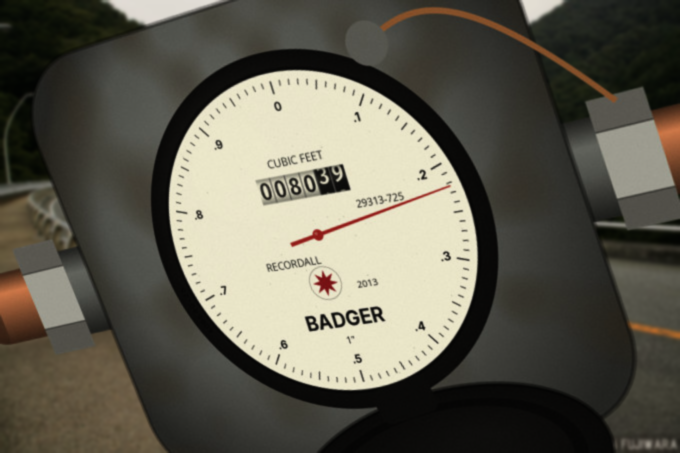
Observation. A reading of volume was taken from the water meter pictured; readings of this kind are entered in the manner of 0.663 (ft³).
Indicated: 8039.22 (ft³)
